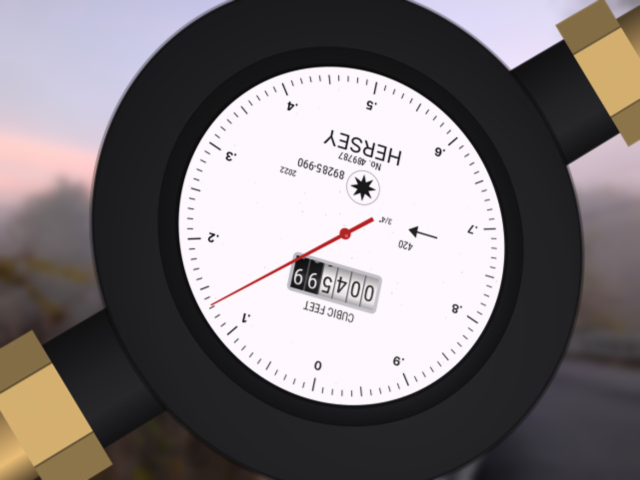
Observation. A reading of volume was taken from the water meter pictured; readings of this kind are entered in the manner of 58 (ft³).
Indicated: 4599.13 (ft³)
